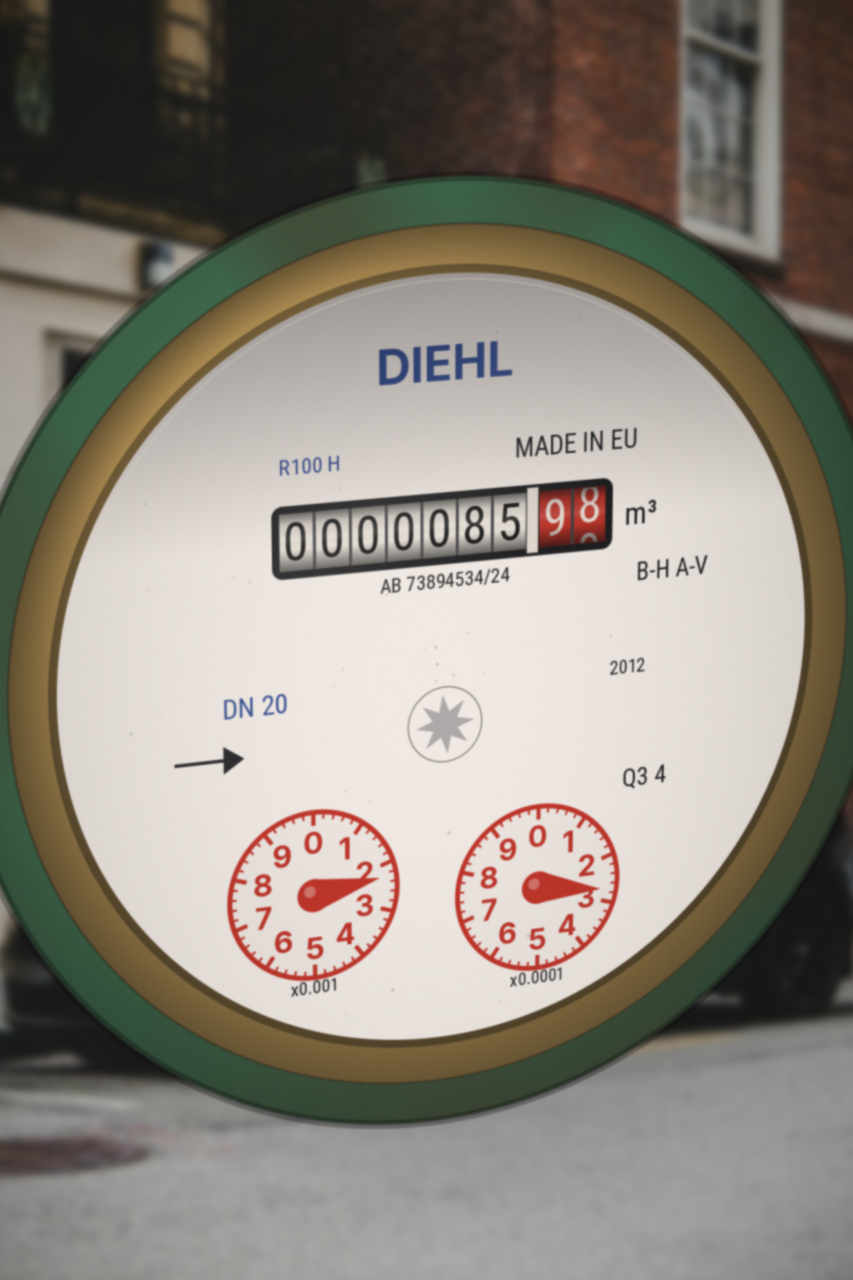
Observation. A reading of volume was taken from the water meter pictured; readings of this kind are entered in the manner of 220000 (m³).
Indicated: 85.9822 (m³)
